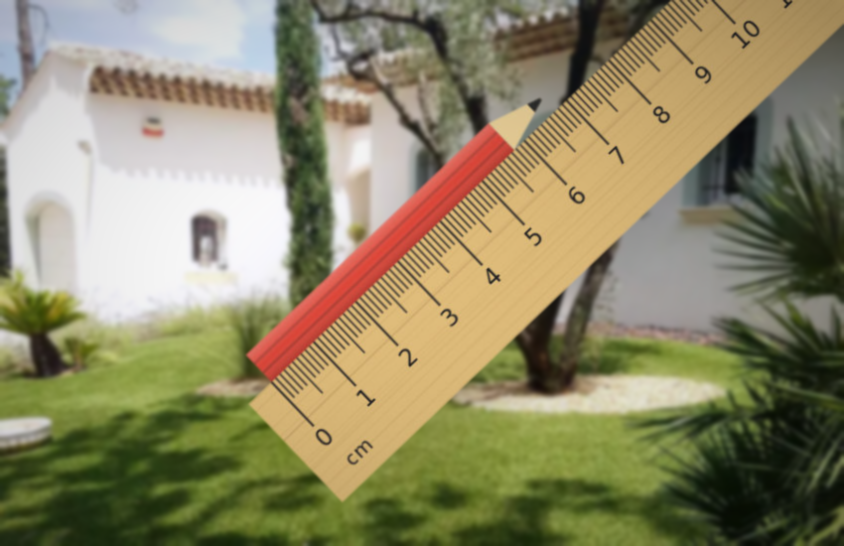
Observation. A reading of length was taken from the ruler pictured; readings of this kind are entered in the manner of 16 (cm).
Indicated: 6.7 (cm)
